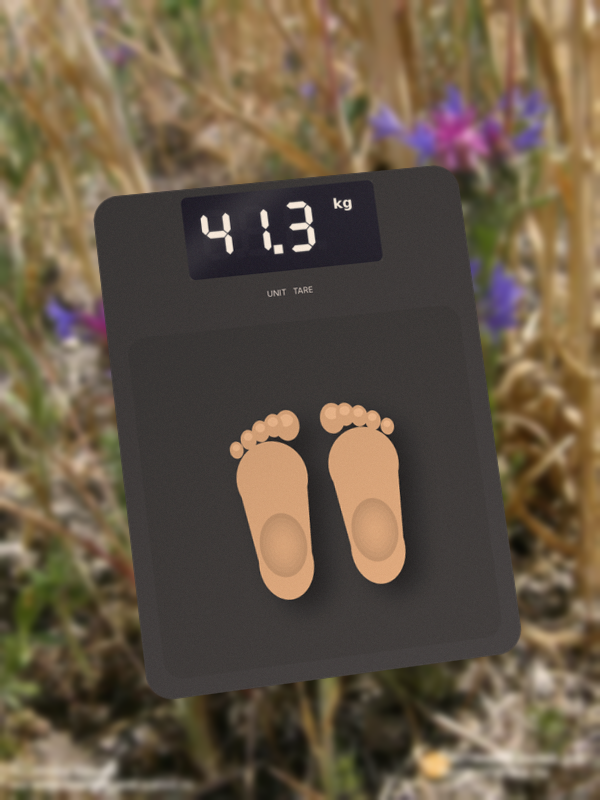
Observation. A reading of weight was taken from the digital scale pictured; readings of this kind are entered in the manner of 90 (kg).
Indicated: 41.3 (kg)
